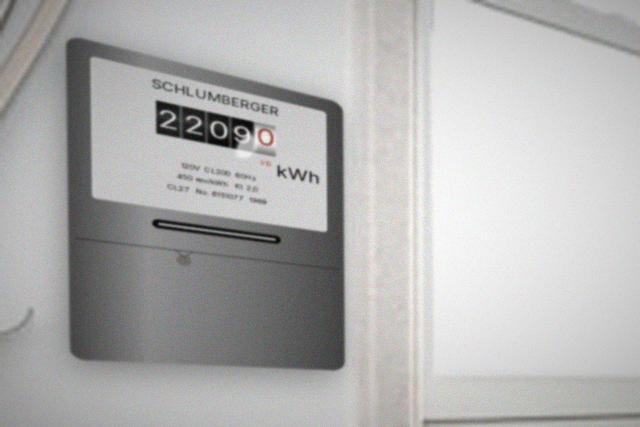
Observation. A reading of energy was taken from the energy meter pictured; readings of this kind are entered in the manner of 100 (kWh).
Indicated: 2209.0 (kWh)
